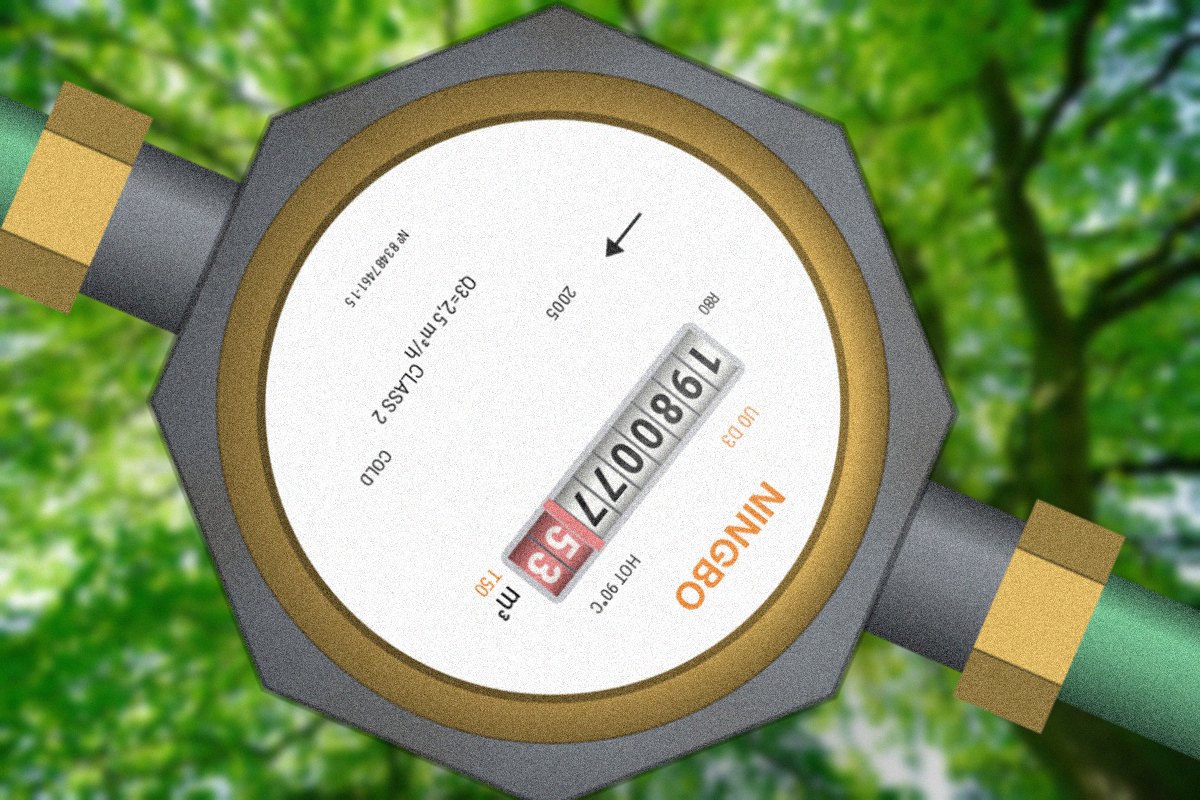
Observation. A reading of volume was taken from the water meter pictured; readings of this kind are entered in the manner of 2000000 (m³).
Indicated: 1980077.53 (m³)
